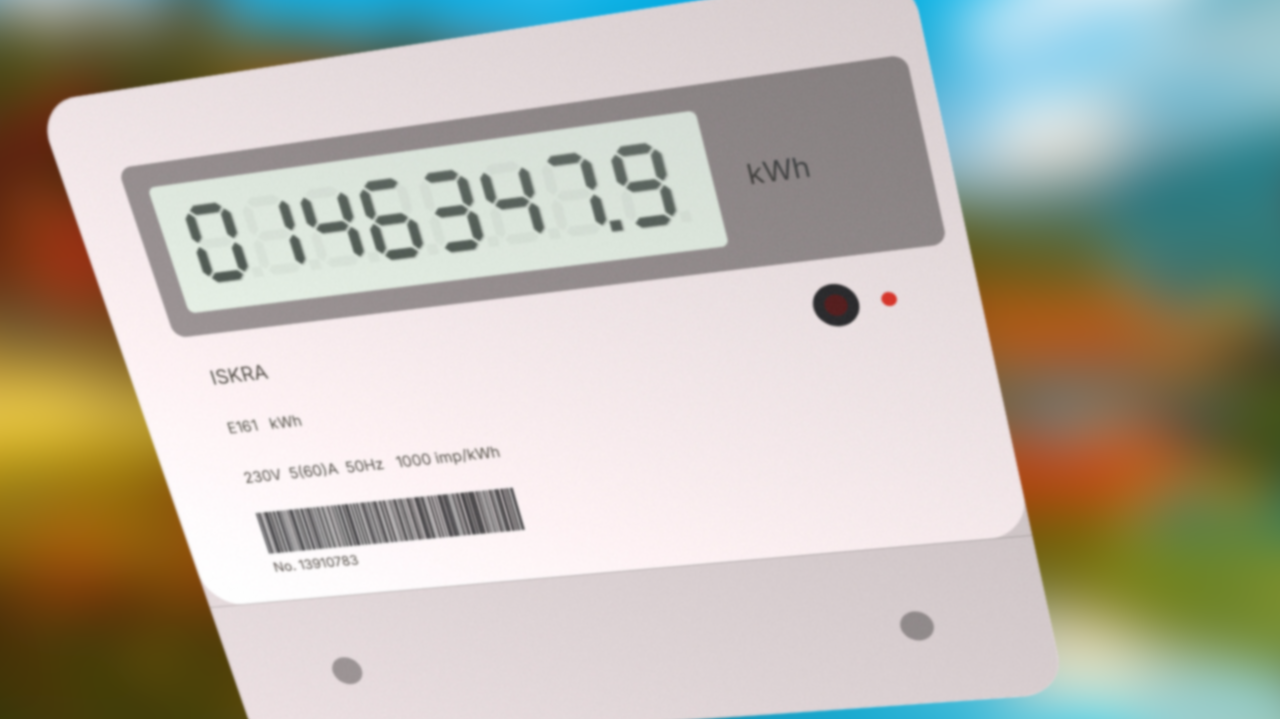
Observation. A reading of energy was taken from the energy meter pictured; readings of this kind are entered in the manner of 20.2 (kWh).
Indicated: 146347.9 (kWh)
